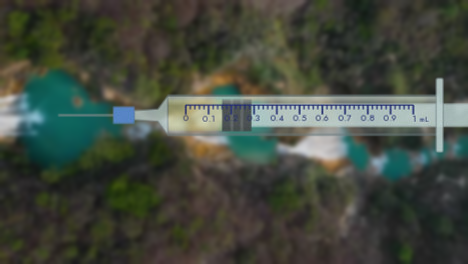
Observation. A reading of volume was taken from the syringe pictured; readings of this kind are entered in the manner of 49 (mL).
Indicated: 0.16 (mL)
